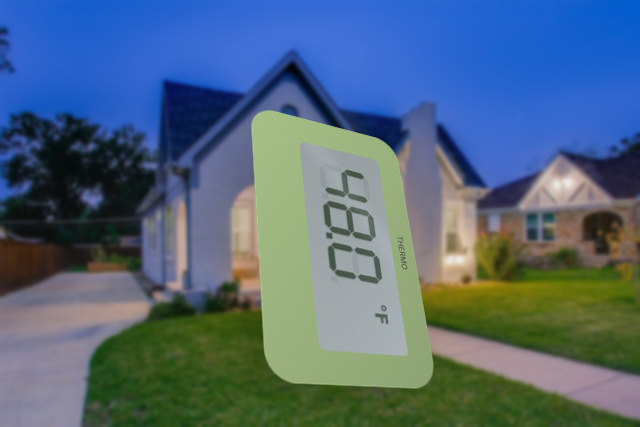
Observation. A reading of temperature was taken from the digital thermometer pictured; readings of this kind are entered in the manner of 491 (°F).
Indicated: 48.0 (°F)
